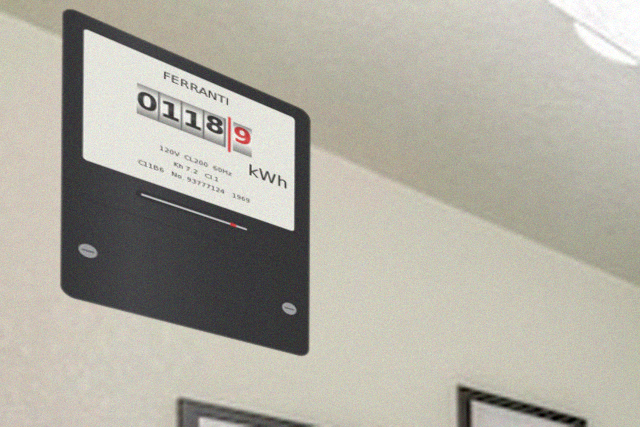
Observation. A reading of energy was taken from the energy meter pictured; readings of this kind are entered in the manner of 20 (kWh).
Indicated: 118.9 (kWh)
